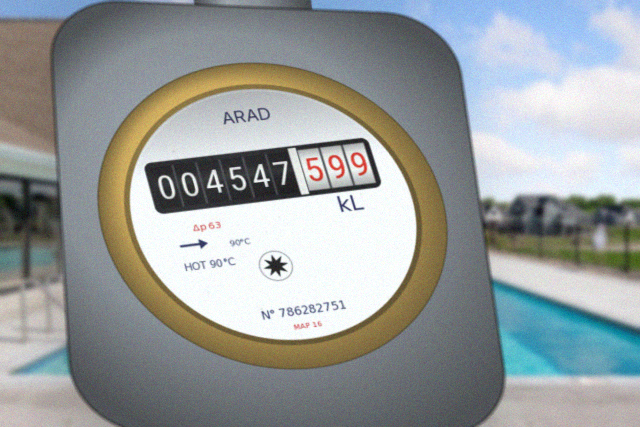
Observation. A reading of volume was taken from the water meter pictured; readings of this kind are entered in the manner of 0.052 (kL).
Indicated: 4547.599 (kL)
